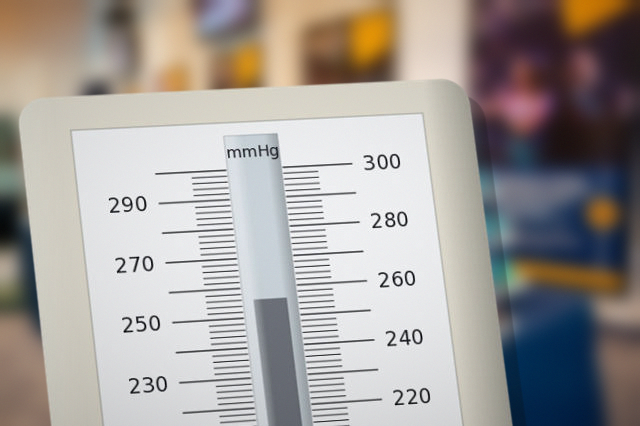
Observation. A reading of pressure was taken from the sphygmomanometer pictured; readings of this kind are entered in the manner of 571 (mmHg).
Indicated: 256 (mmHg)
